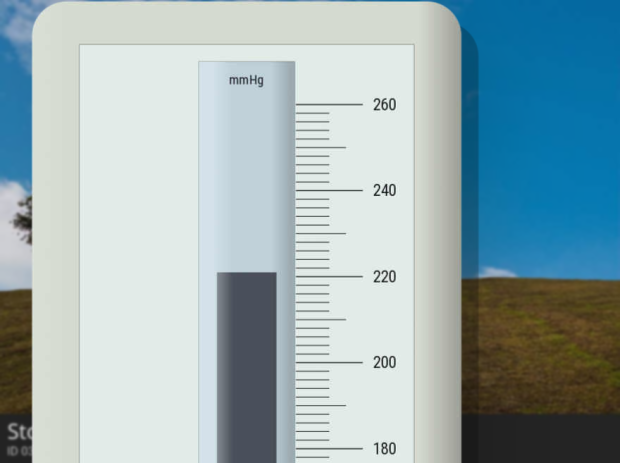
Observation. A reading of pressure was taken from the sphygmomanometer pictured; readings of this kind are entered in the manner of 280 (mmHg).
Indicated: 221 (mmHg)
